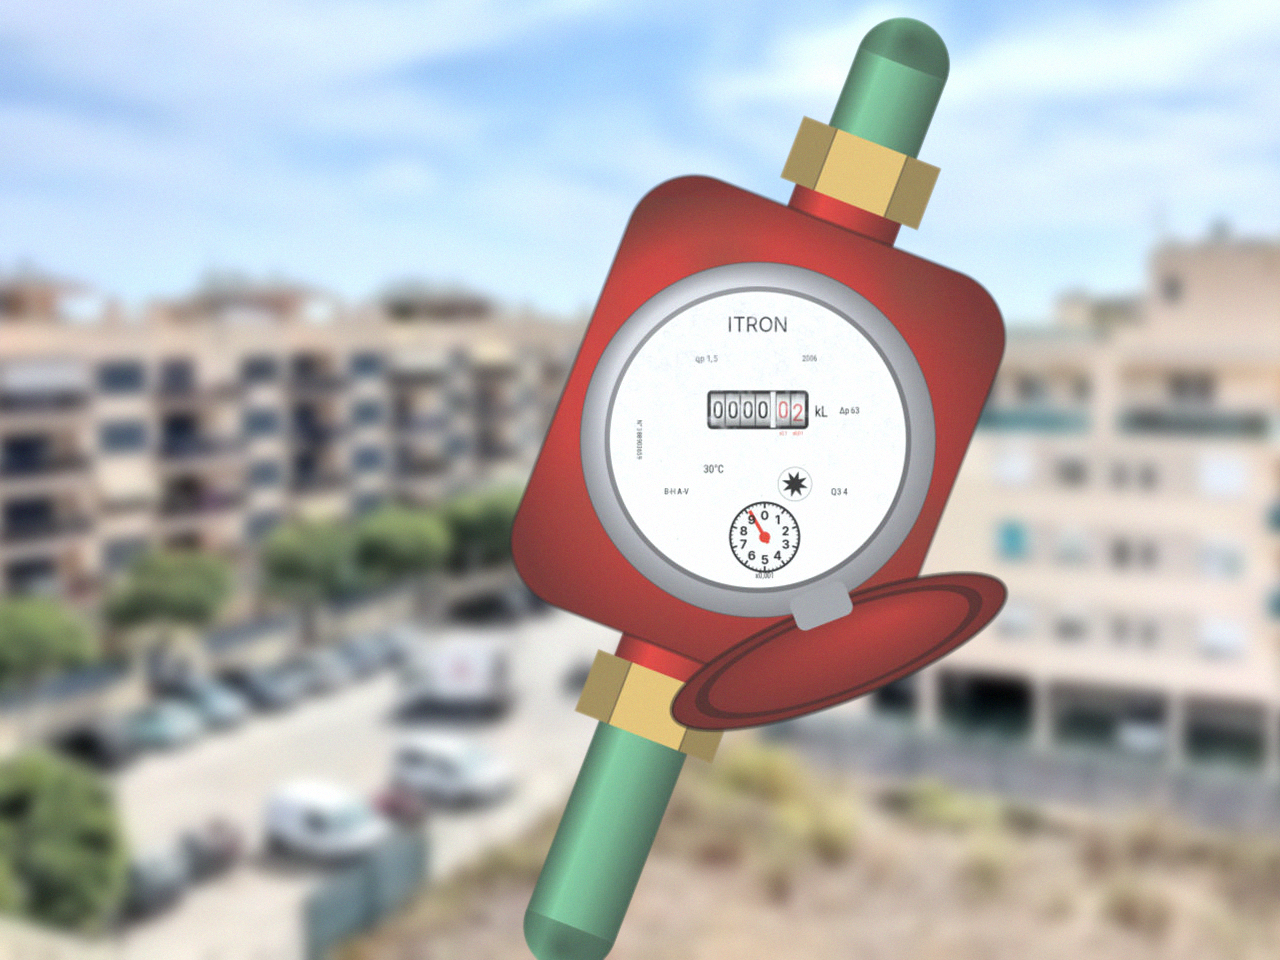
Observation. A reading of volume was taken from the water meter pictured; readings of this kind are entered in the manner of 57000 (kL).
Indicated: 0.019 (kL)
